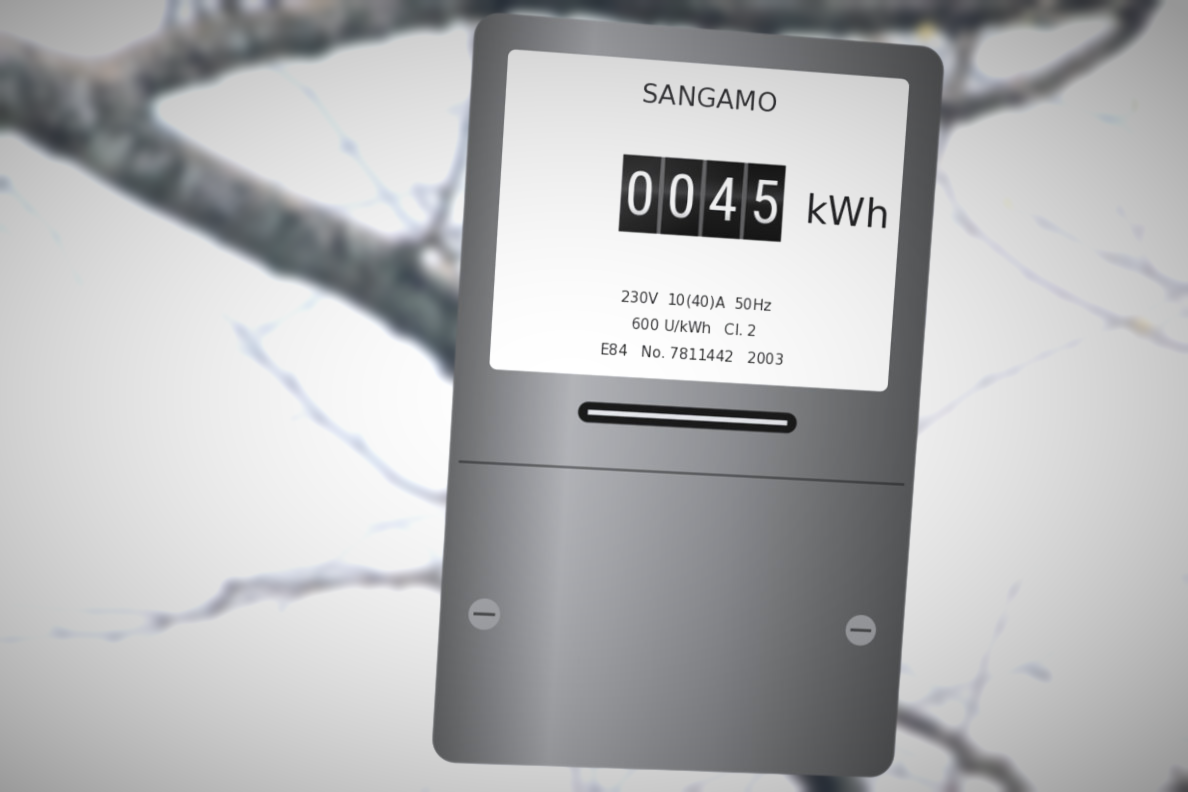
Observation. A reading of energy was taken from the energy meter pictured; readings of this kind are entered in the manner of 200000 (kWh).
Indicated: 45 (kWh)
